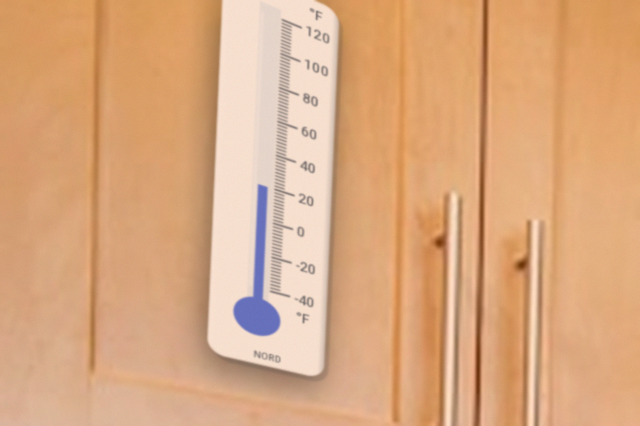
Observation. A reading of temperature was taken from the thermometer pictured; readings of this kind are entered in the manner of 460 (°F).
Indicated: 20 (°F)
